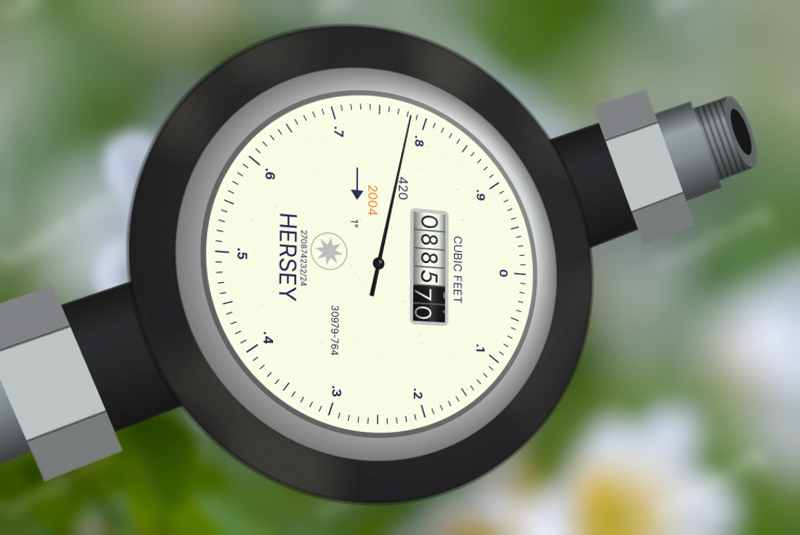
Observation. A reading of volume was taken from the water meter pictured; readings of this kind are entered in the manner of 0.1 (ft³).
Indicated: 88569.78 (ft³)
